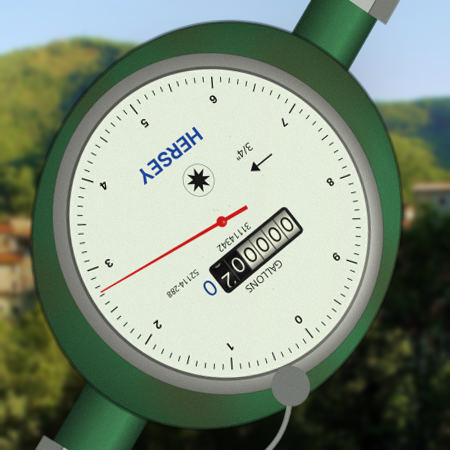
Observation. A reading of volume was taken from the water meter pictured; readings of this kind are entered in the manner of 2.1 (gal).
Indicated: 22.7 (gal)
